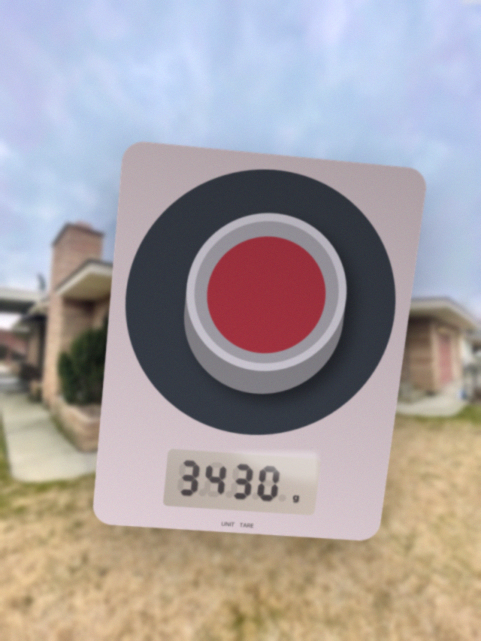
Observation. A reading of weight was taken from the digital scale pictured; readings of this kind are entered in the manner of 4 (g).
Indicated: 3430 (g)
